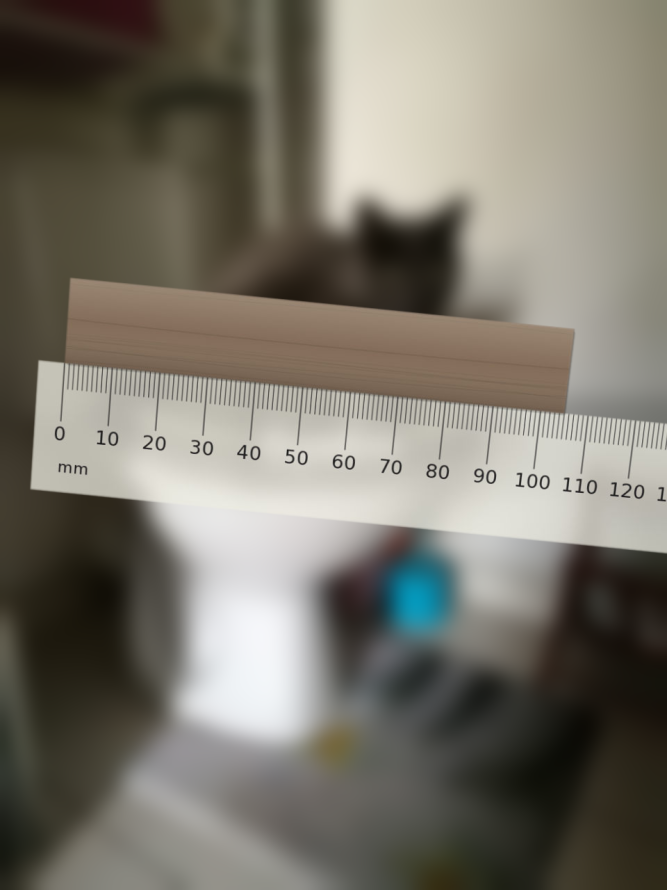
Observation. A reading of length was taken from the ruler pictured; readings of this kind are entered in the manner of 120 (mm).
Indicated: 105 (mm)
